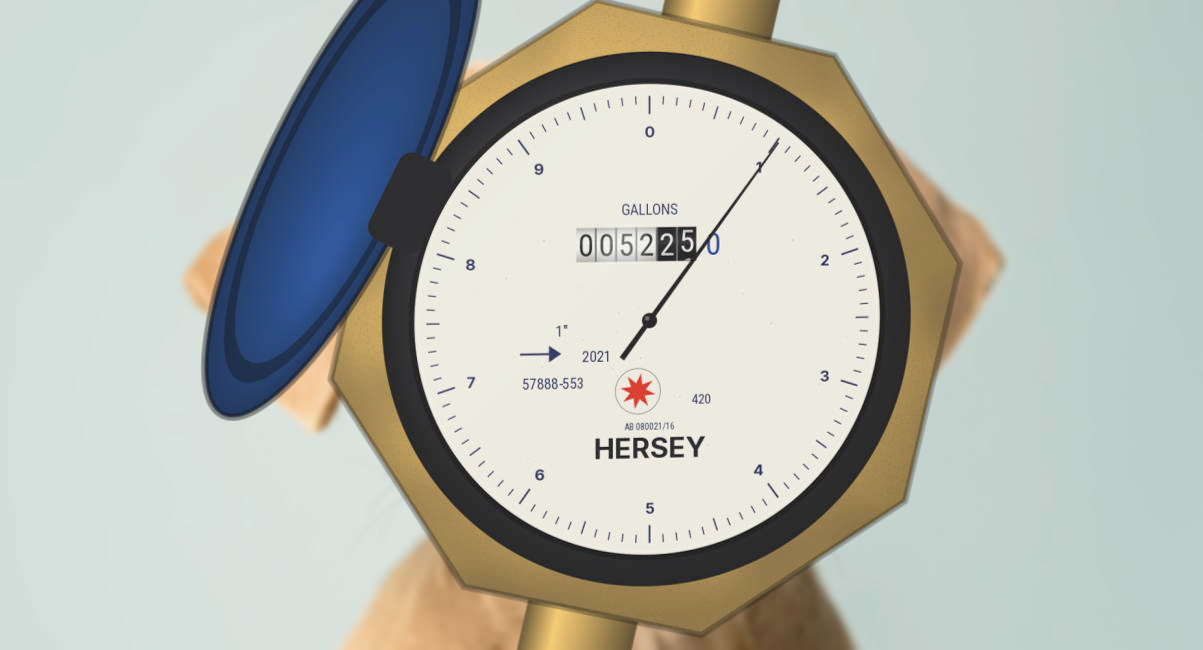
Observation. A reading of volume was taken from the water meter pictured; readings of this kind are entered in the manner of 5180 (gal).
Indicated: 52251.0 (gal)
